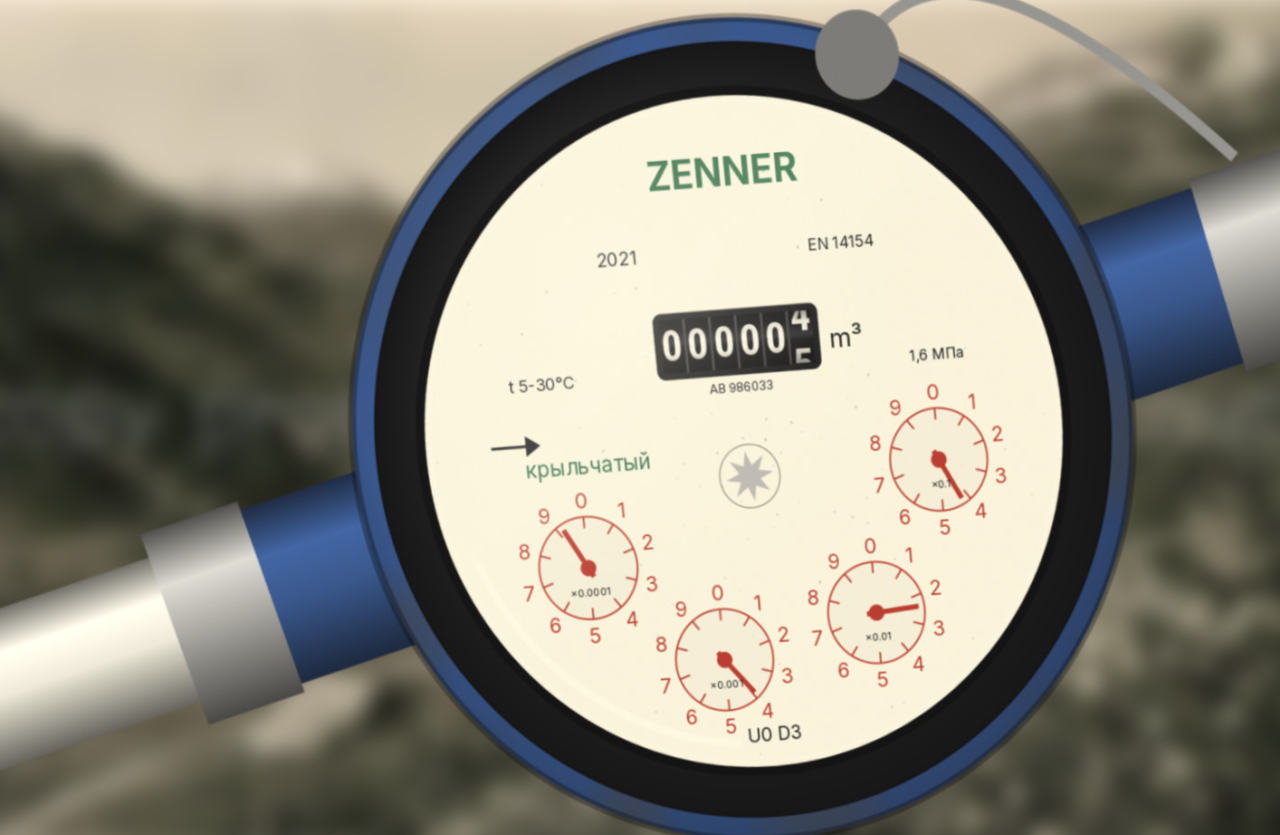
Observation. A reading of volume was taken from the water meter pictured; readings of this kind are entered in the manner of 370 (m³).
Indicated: 4.4239 (m³)
